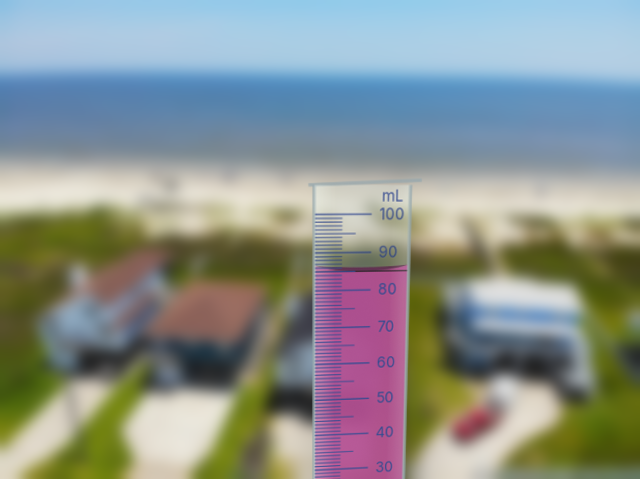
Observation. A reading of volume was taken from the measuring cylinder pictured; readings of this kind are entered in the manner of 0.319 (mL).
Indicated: 85 (mL)
